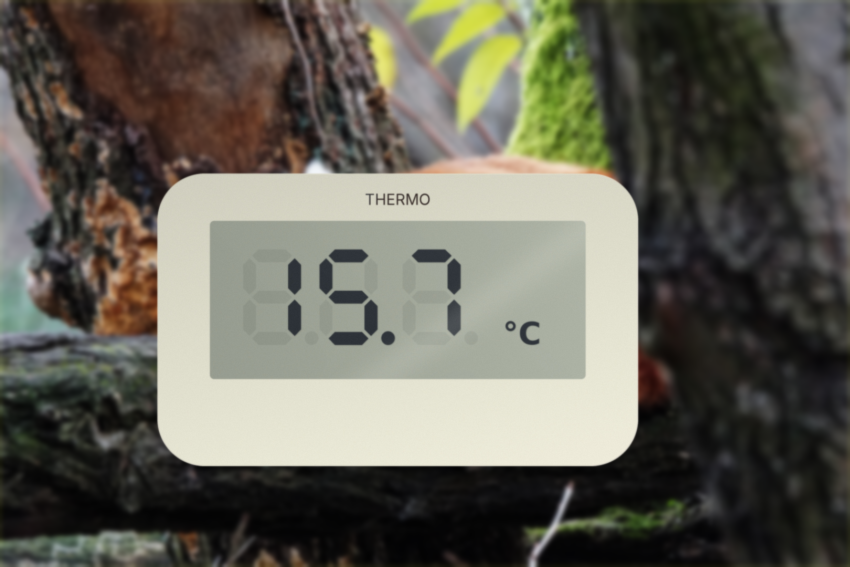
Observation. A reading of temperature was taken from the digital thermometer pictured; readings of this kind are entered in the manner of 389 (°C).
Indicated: 15.7 (°C)
